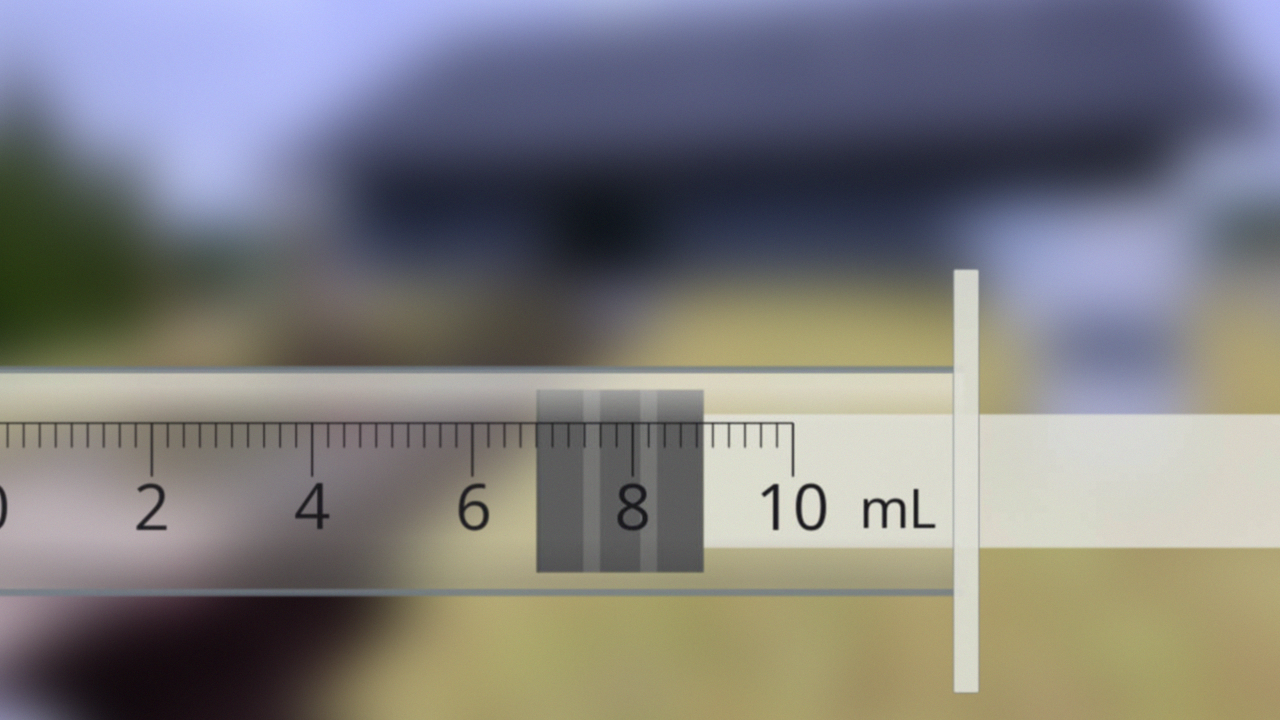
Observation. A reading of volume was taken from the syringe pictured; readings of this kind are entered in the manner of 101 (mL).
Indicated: 6.8 (mL)
